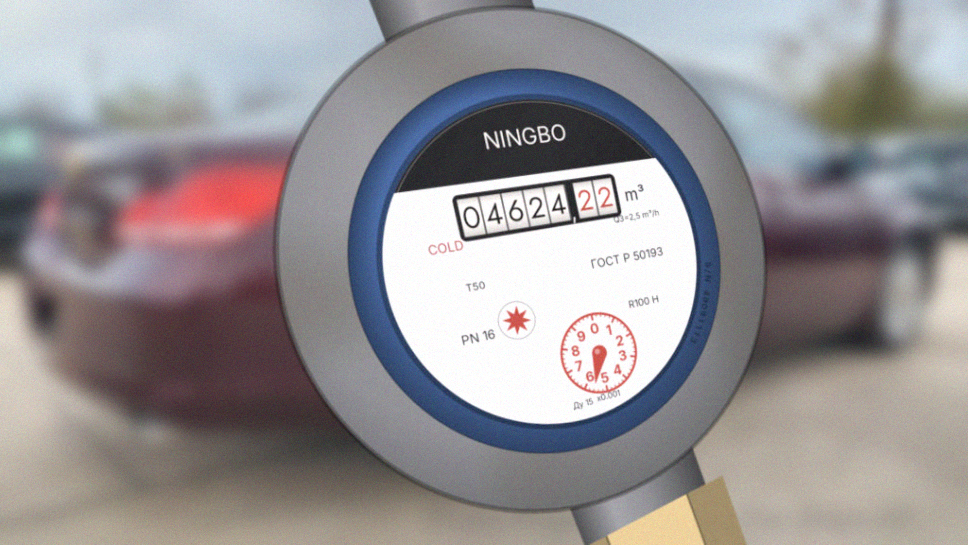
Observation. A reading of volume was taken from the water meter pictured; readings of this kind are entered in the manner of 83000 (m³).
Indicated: 4624.225 (m³)
